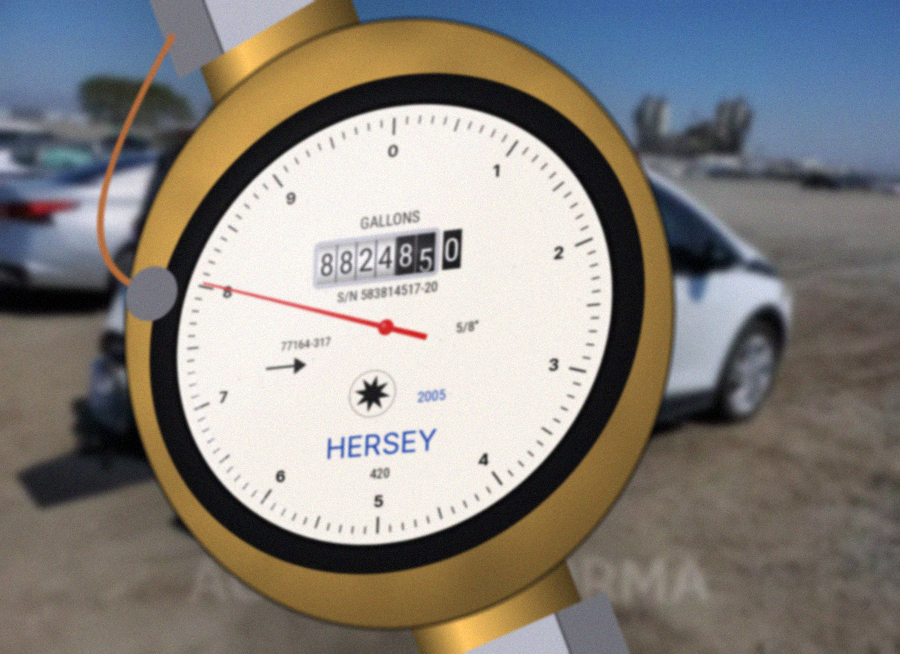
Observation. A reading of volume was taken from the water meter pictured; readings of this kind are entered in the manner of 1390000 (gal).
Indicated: 8824848.0 (gal)
